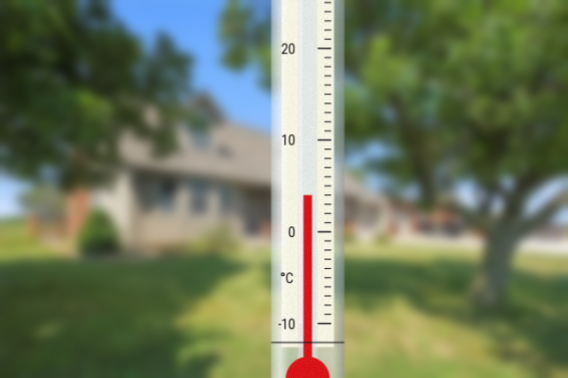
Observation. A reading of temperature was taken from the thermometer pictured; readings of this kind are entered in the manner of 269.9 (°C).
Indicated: 4 (°C)
